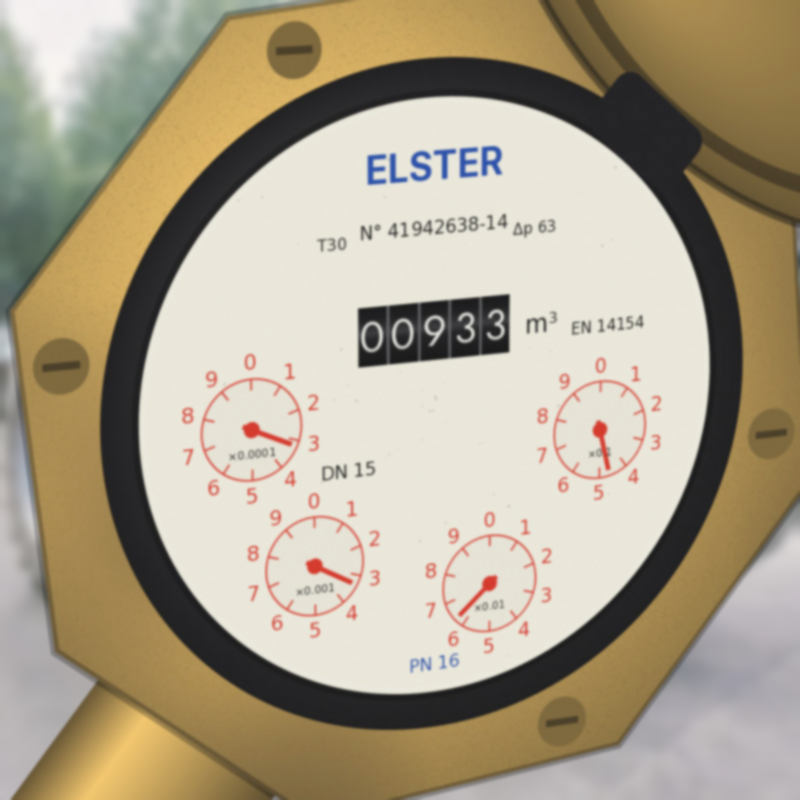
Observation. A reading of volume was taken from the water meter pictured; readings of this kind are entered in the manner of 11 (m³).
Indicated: 933.4633 (m³)
